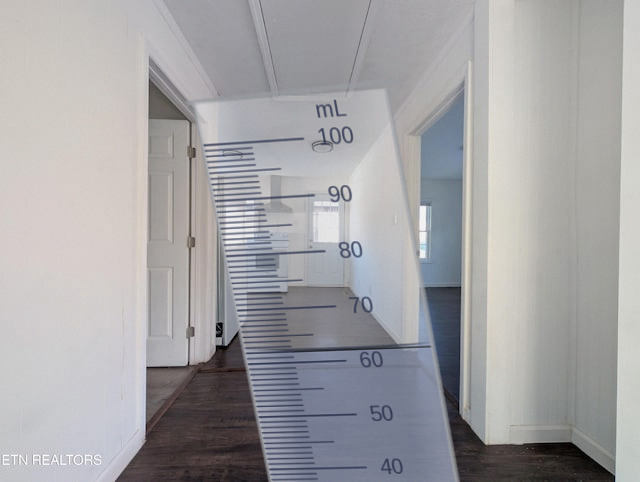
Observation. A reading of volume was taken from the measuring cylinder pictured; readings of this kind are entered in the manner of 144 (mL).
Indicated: 62 (mL)
